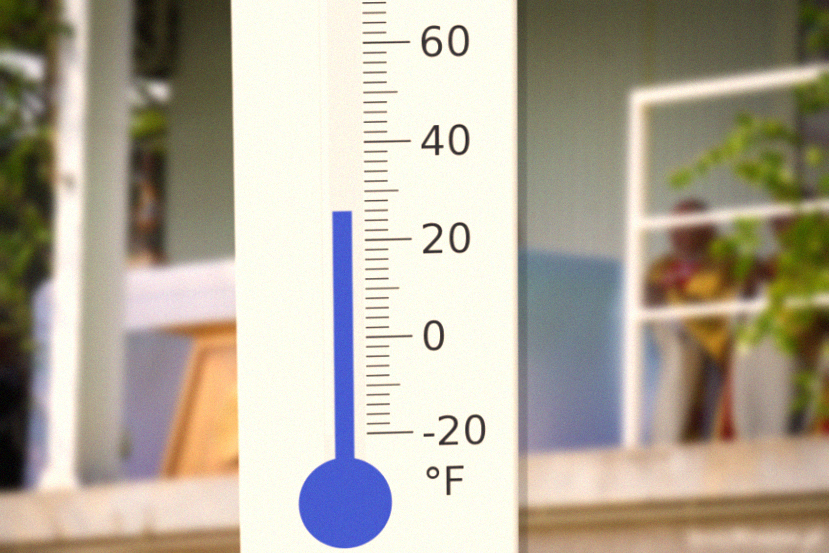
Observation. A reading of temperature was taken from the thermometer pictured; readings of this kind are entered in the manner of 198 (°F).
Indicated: 26 (°F)
